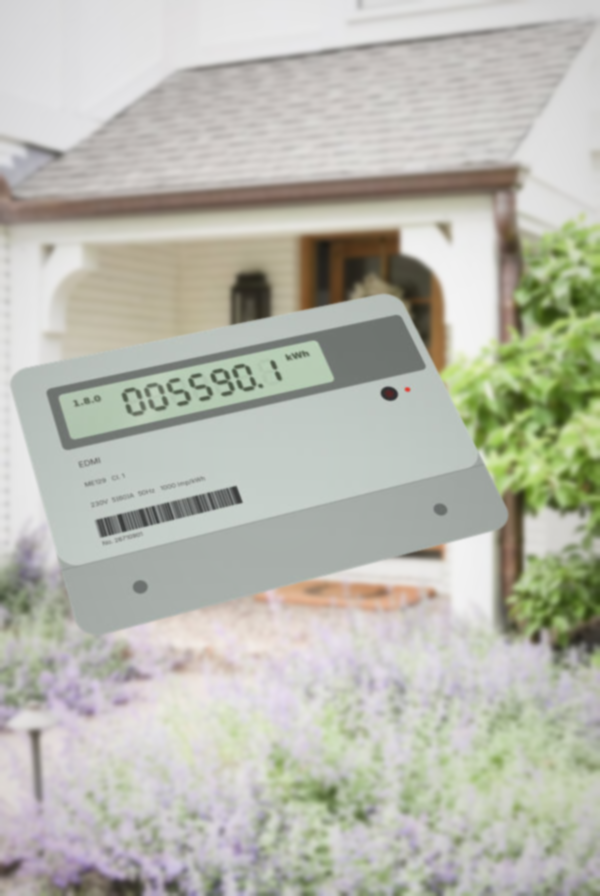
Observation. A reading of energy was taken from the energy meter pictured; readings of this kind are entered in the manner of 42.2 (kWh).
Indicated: 5590.1 (kWh)
